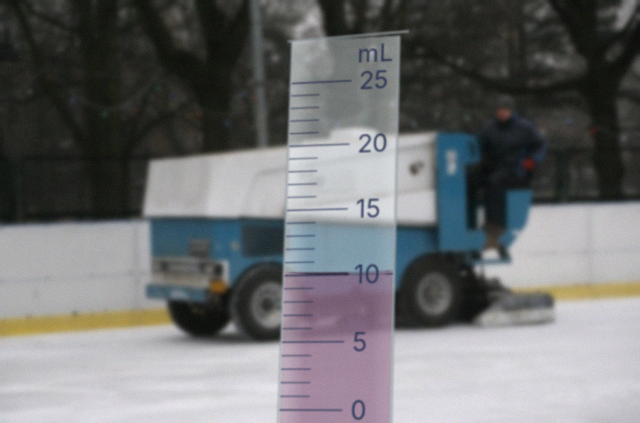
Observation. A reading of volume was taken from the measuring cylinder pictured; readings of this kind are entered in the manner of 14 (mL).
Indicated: 10 (mL)
